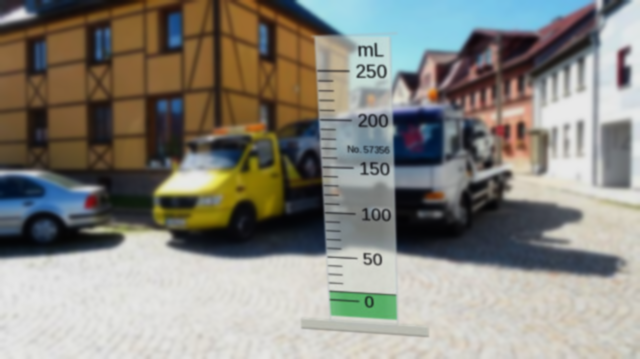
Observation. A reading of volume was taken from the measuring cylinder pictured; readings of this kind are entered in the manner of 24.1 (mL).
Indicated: 10 (mL)
